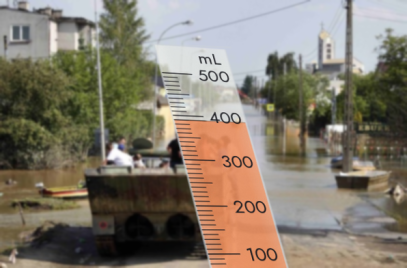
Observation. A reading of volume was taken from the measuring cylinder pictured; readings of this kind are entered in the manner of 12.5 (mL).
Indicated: 390 (mL)
